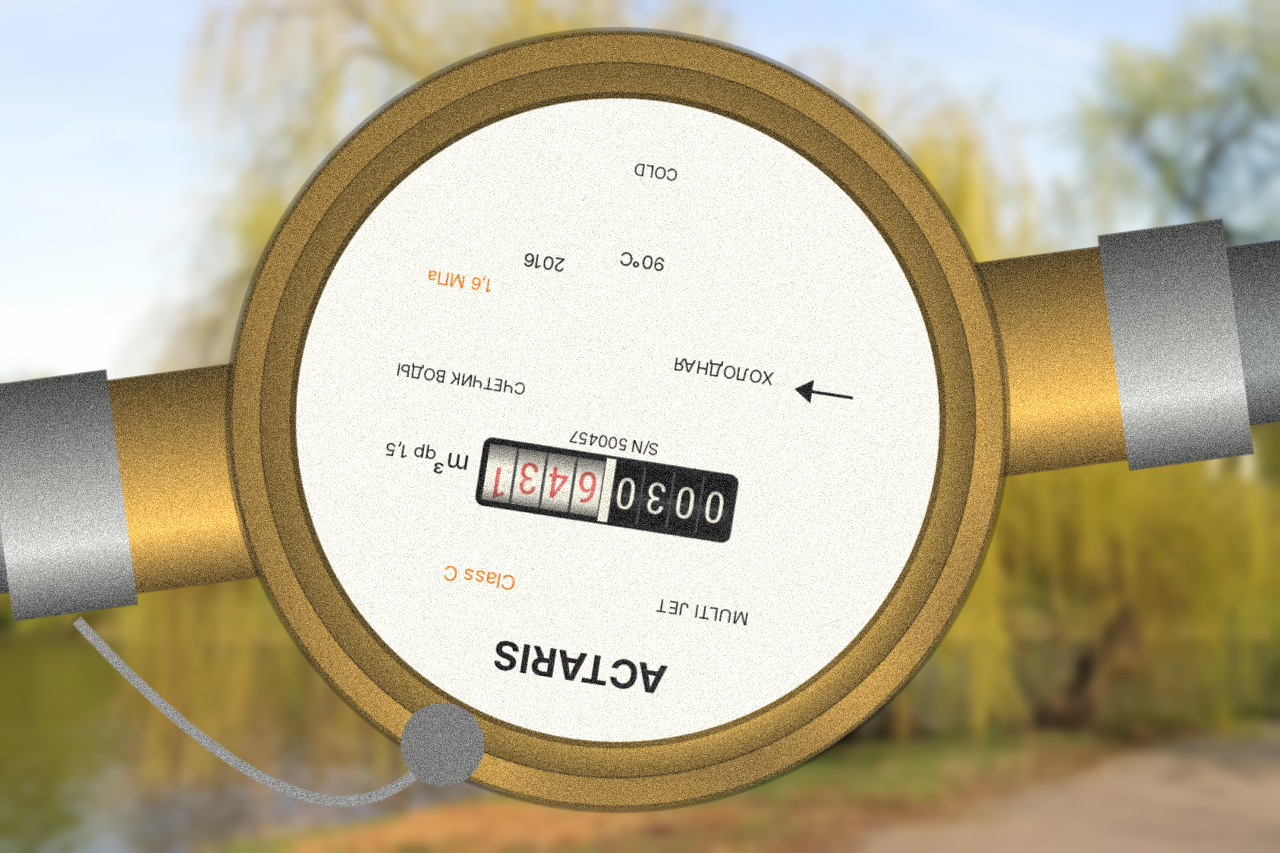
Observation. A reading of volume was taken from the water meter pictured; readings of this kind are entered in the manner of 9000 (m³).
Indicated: 30.6431 (m³)
